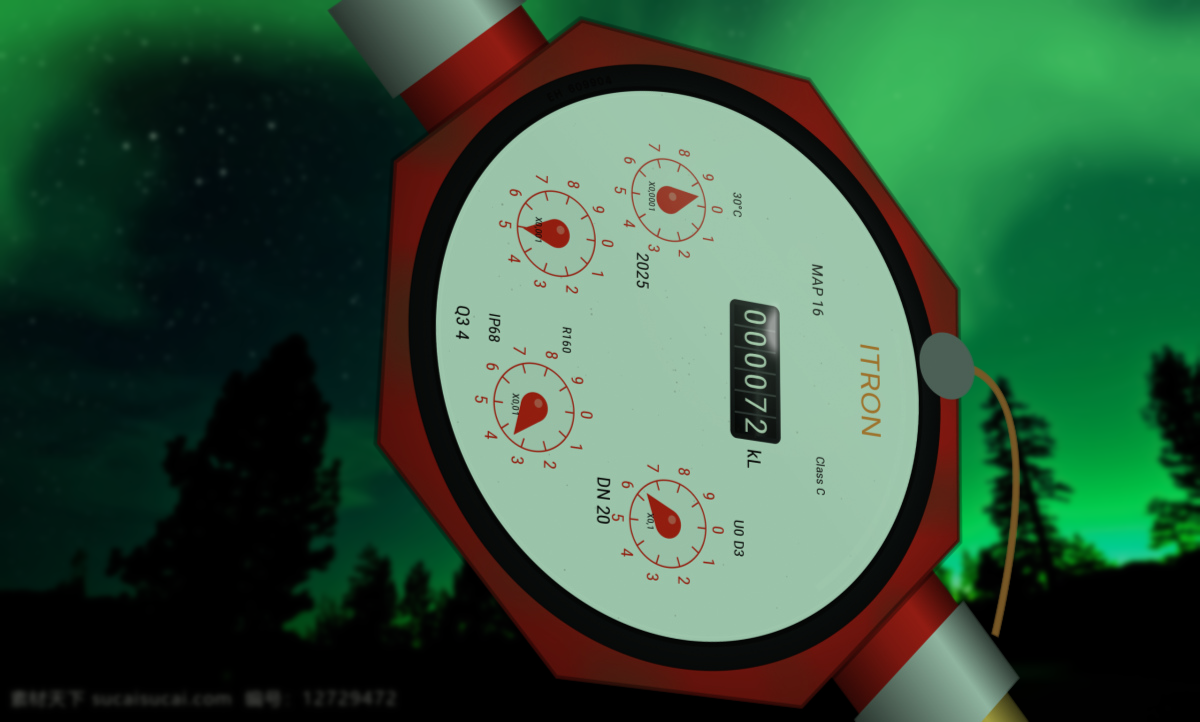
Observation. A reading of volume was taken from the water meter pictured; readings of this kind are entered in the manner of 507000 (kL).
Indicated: 72.6349 (kL)
